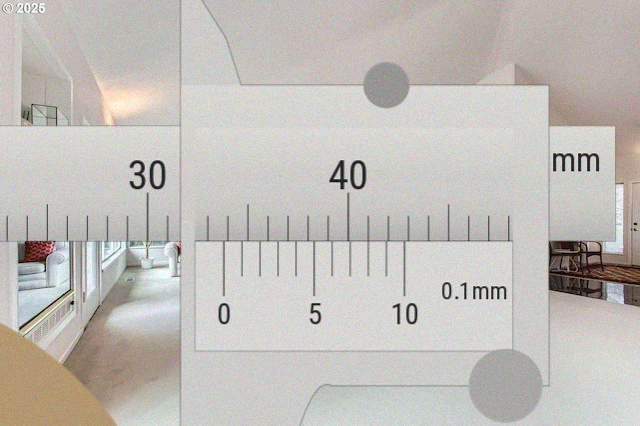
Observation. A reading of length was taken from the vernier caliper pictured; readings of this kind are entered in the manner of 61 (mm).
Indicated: 33.8 (mm)
